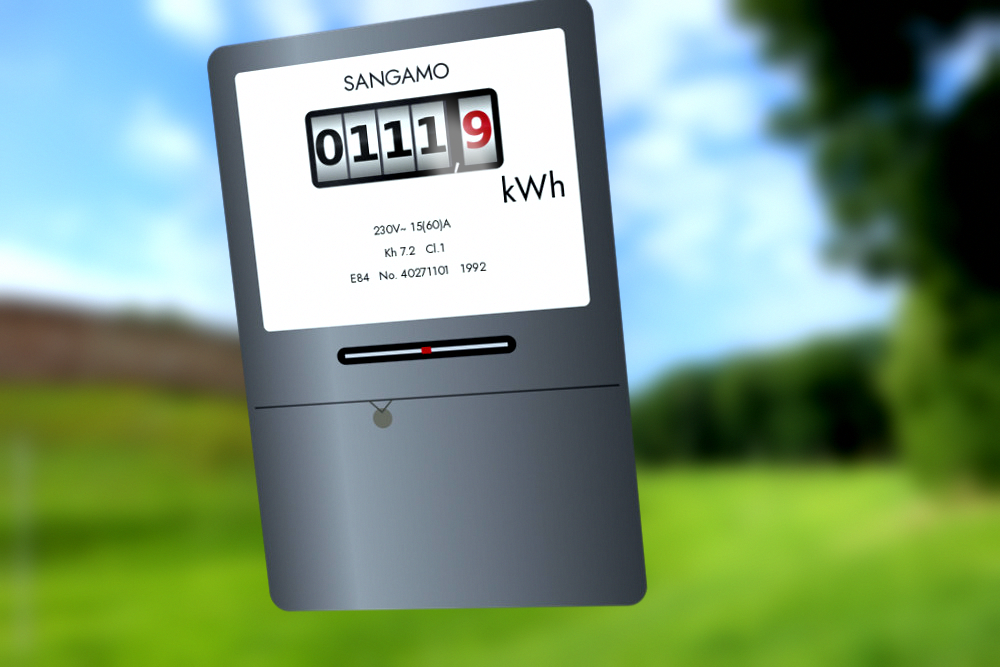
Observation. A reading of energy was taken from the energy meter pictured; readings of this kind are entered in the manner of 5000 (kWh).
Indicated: 111.9 (kWh)
